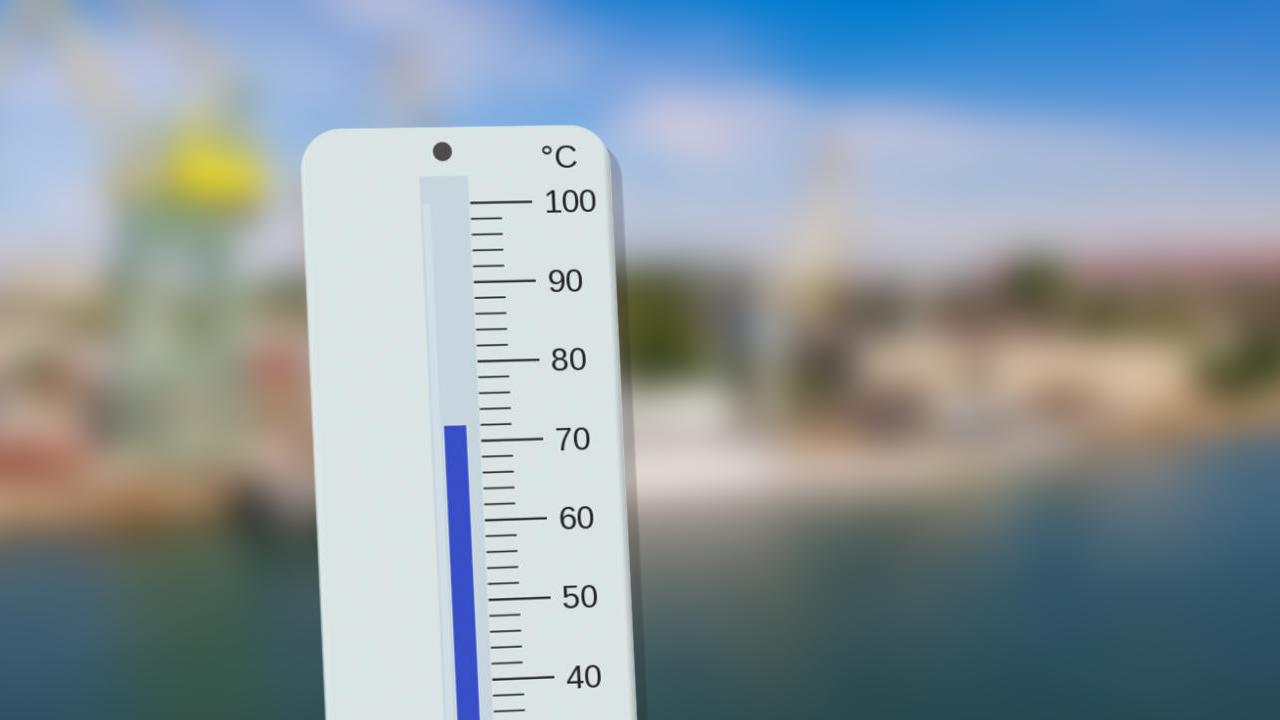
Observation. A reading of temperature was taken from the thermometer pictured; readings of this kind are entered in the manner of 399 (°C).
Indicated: 72 (°C)
